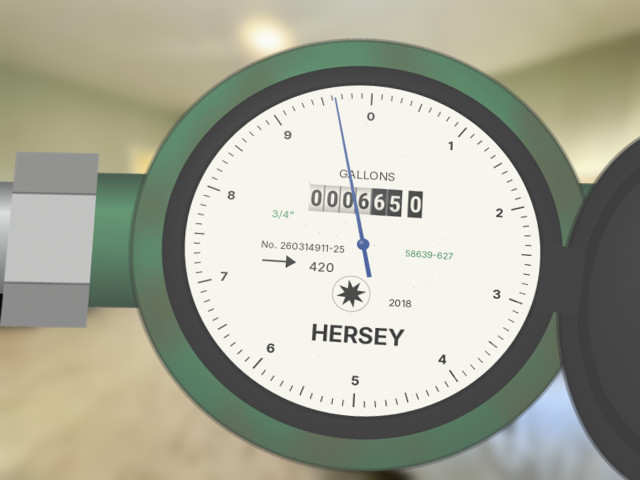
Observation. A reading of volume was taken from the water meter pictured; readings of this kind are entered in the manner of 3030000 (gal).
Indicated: 6649.6 (gal)
